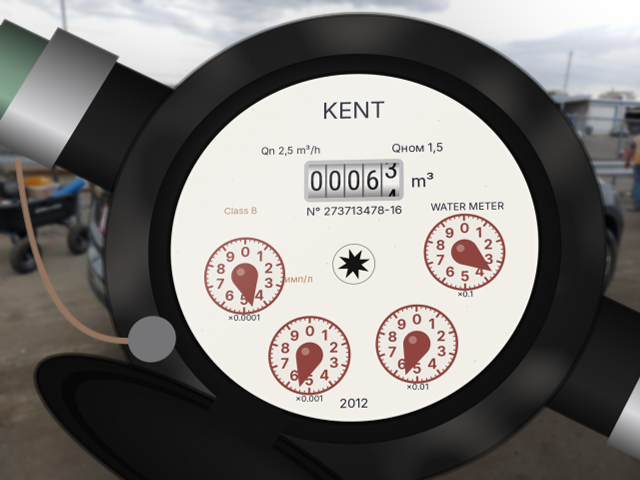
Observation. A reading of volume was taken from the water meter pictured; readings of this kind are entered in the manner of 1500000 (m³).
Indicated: 63.3554 (m³)
